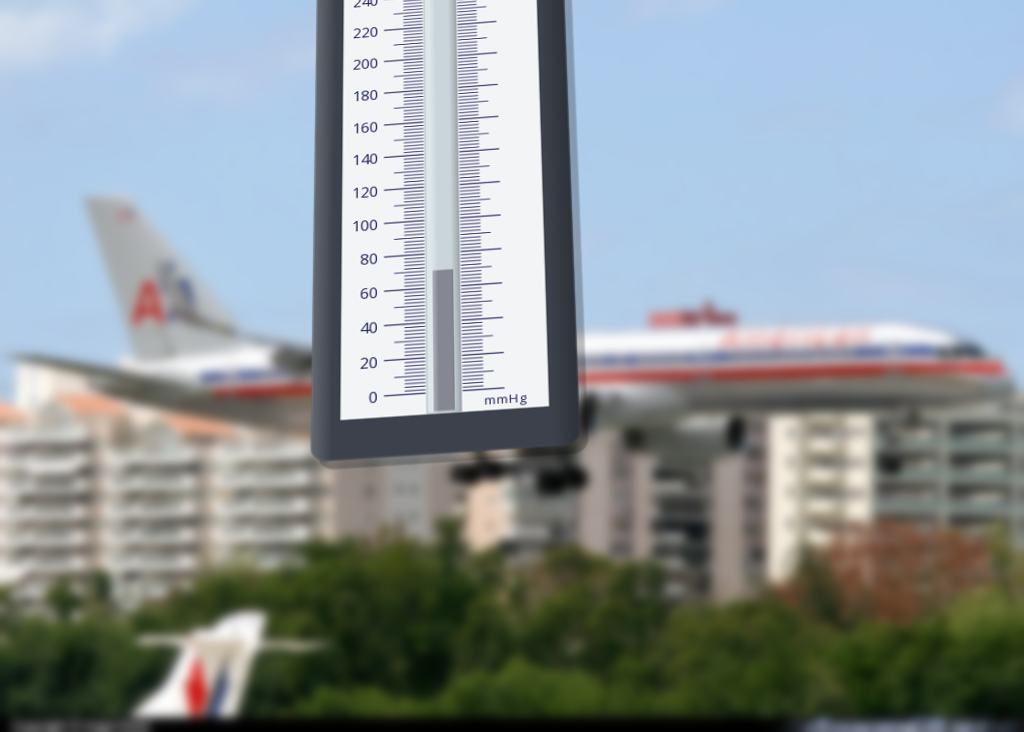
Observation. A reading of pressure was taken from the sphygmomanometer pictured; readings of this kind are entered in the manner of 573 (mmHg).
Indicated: 70 (mmHg)
